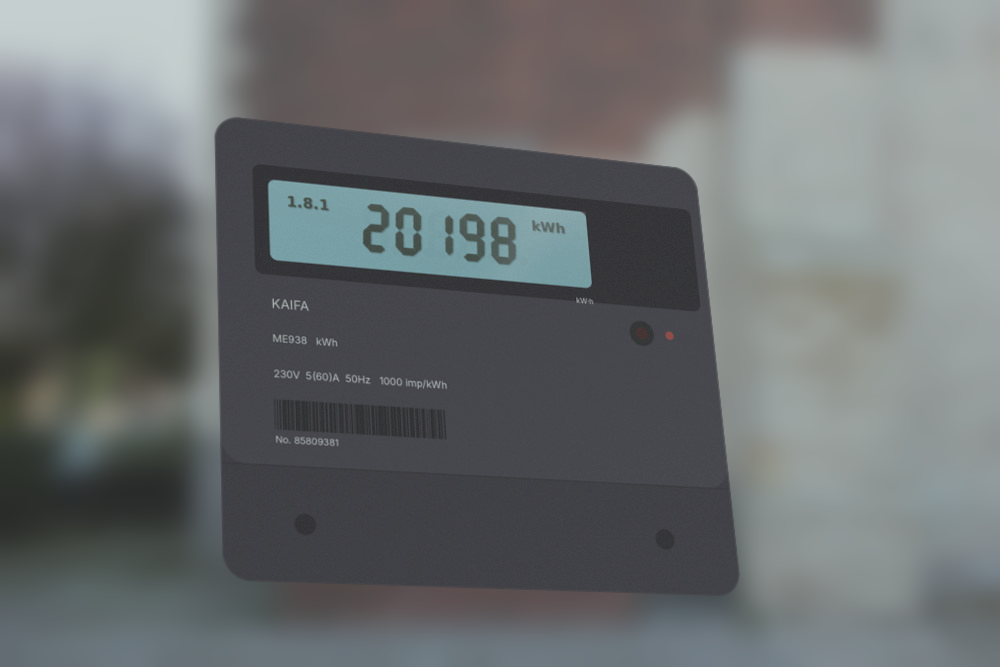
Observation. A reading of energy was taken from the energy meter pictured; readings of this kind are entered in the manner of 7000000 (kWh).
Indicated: 20198 (kWh)
